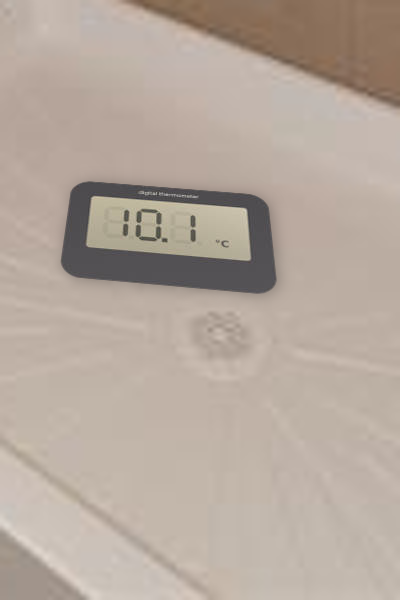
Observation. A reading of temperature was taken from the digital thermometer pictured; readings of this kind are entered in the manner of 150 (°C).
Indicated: 10.1 (°C)
